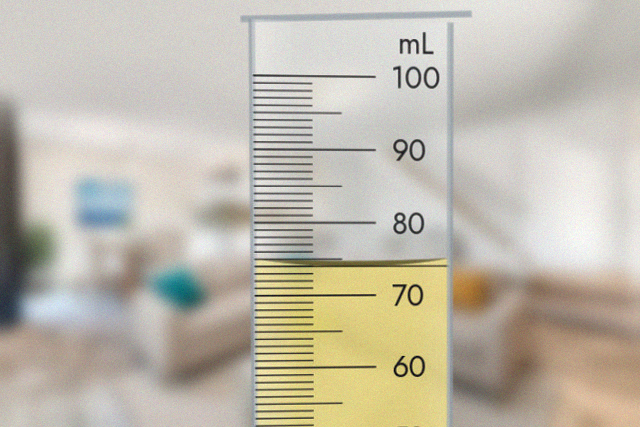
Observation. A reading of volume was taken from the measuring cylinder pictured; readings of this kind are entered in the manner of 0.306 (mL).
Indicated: 74 (mL)
